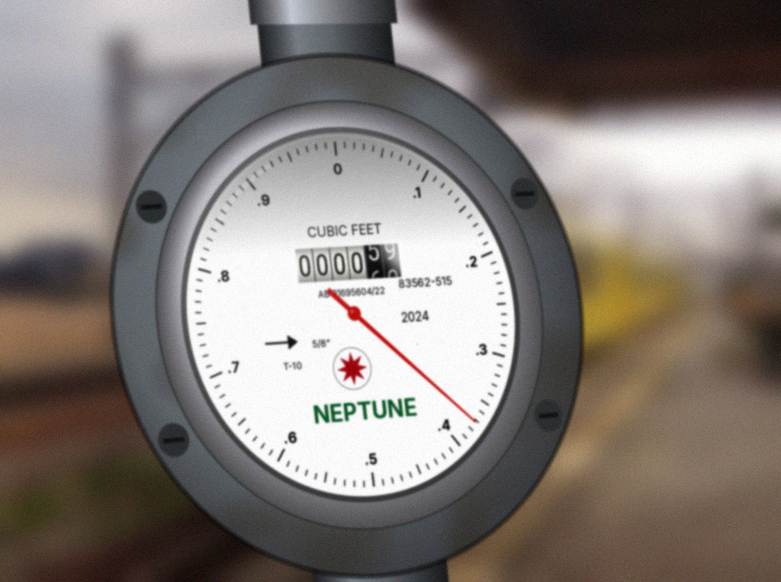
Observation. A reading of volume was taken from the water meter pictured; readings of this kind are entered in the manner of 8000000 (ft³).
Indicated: 59.37 (ft³)
